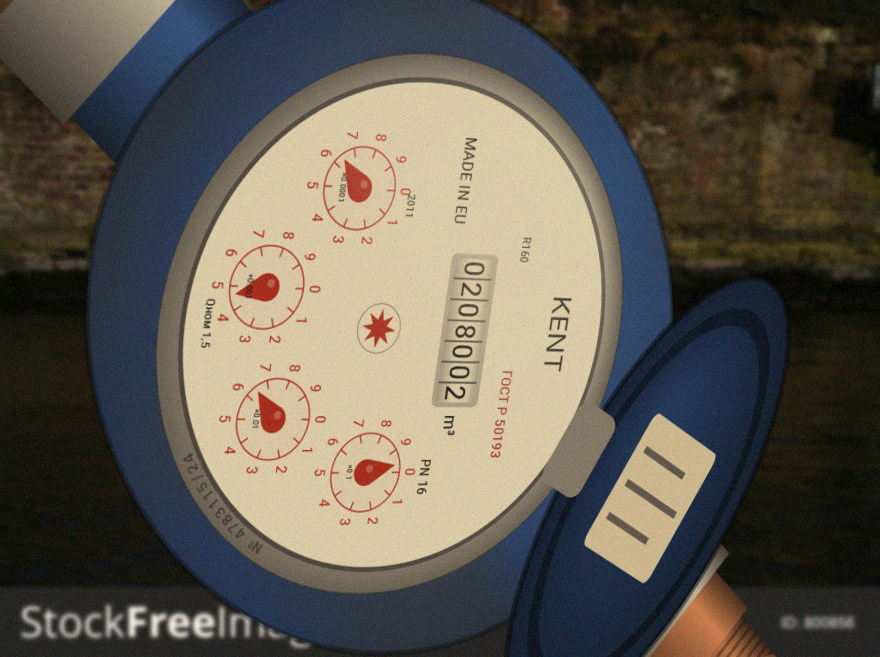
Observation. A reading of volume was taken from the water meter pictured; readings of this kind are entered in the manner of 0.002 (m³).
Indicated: 208001.9646 (m³)
